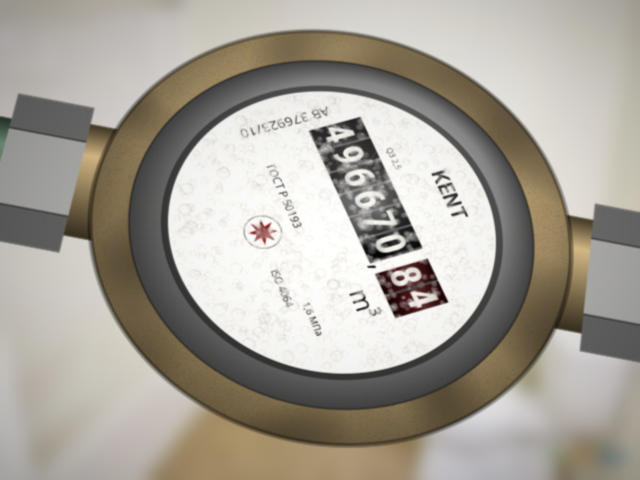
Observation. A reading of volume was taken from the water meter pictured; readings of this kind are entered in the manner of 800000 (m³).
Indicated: 496670.84 (m³)
